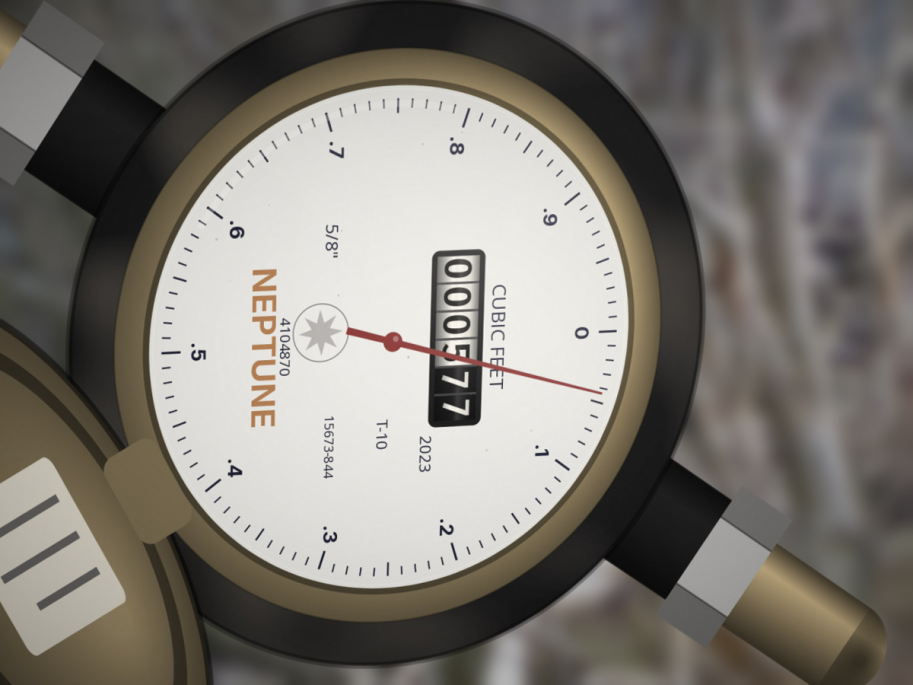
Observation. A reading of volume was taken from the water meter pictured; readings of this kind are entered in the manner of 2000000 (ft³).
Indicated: 577.04 (ft³)
